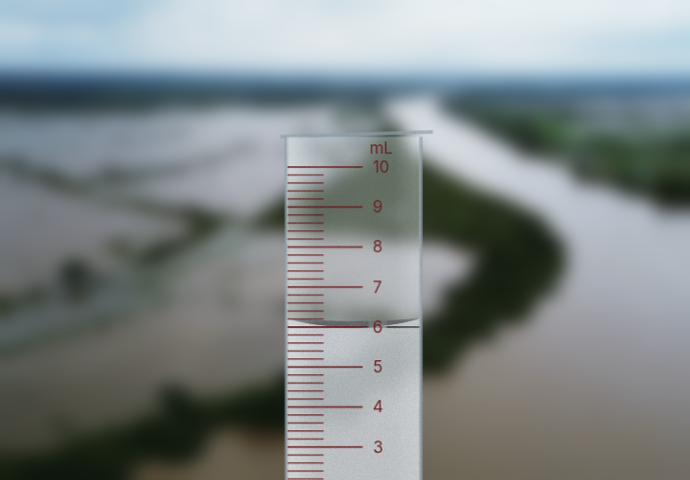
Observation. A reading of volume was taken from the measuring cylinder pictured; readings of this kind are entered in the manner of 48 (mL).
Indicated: 6 (mL)
